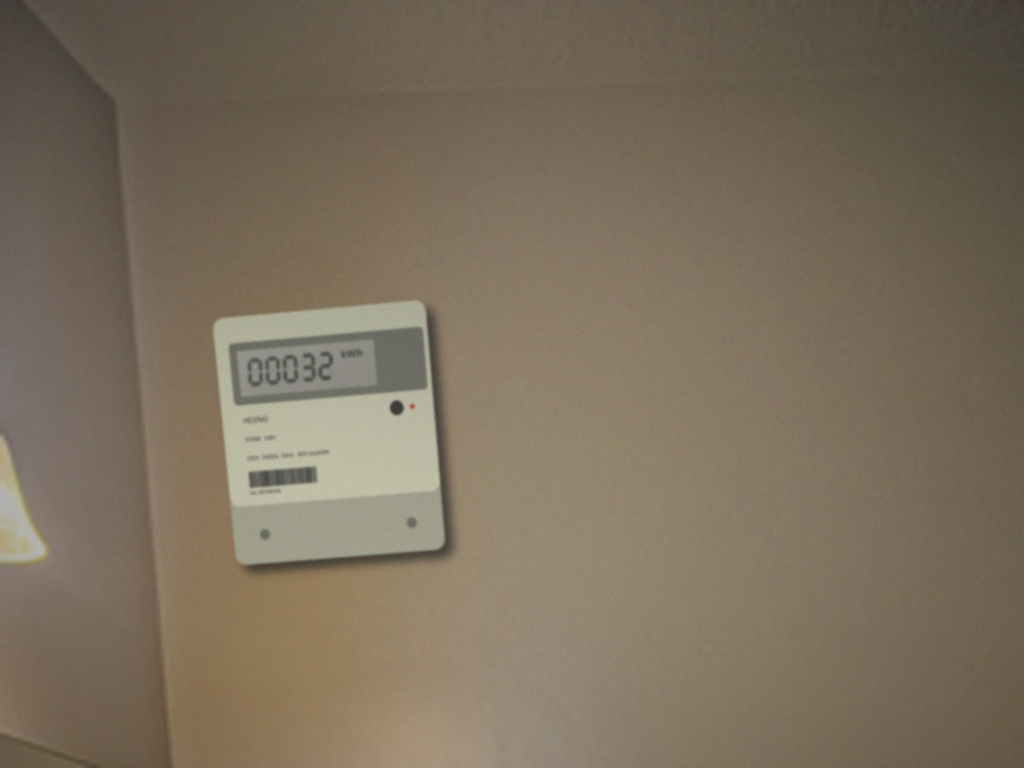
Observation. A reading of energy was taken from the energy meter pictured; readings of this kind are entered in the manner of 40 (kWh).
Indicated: 32 (kWh)
